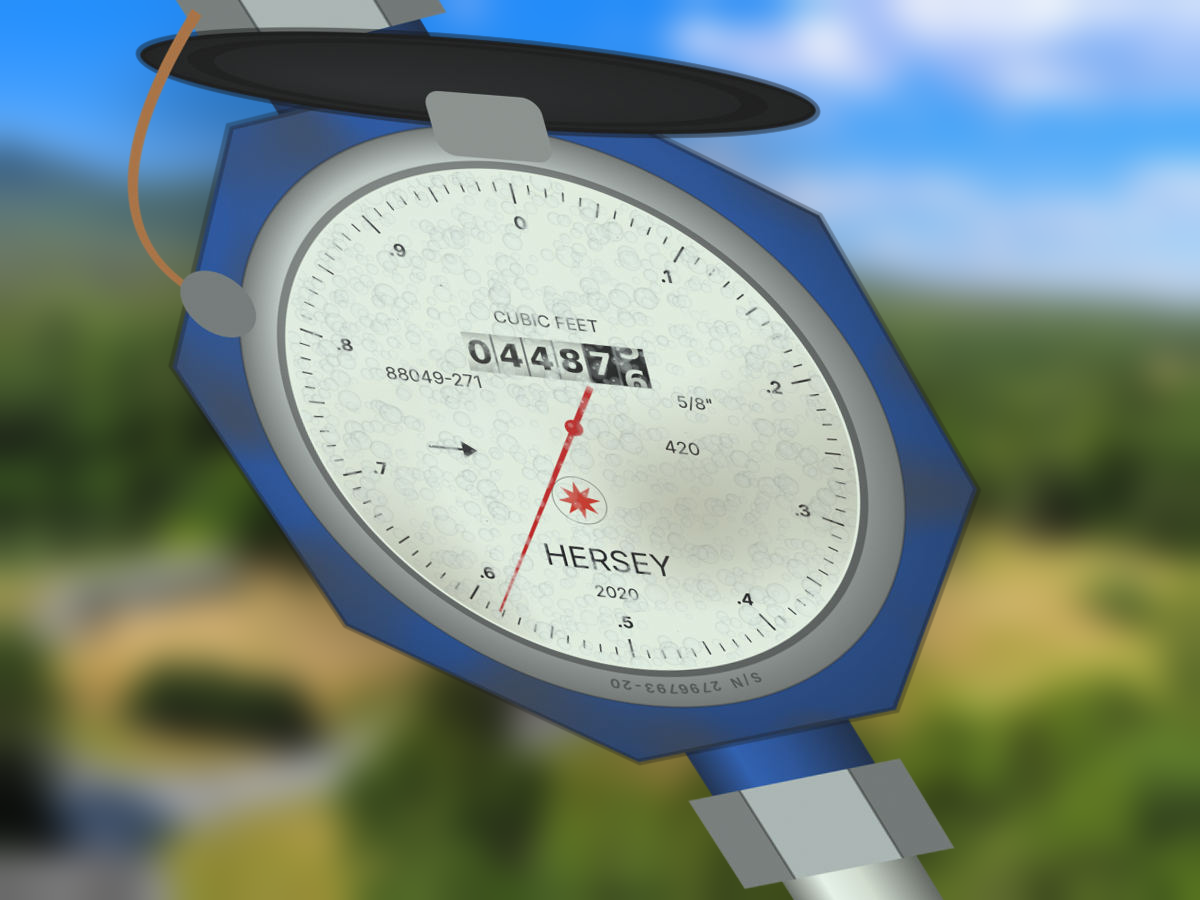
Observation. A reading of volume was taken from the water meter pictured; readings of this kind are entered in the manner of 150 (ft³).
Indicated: 44875.58 (ft³)
